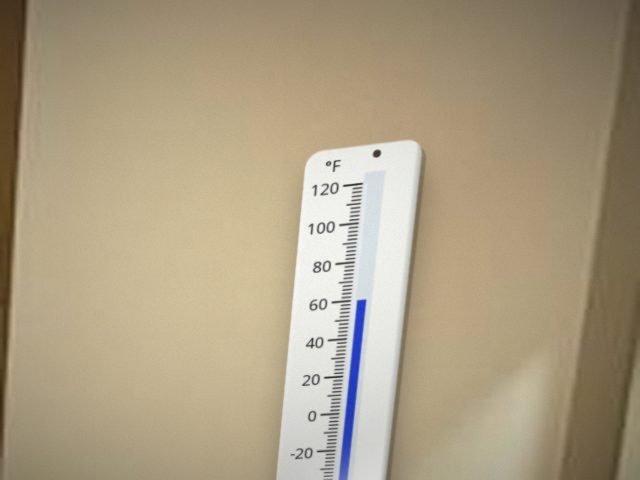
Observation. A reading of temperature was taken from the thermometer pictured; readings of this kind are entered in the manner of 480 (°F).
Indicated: 60 (°F)
